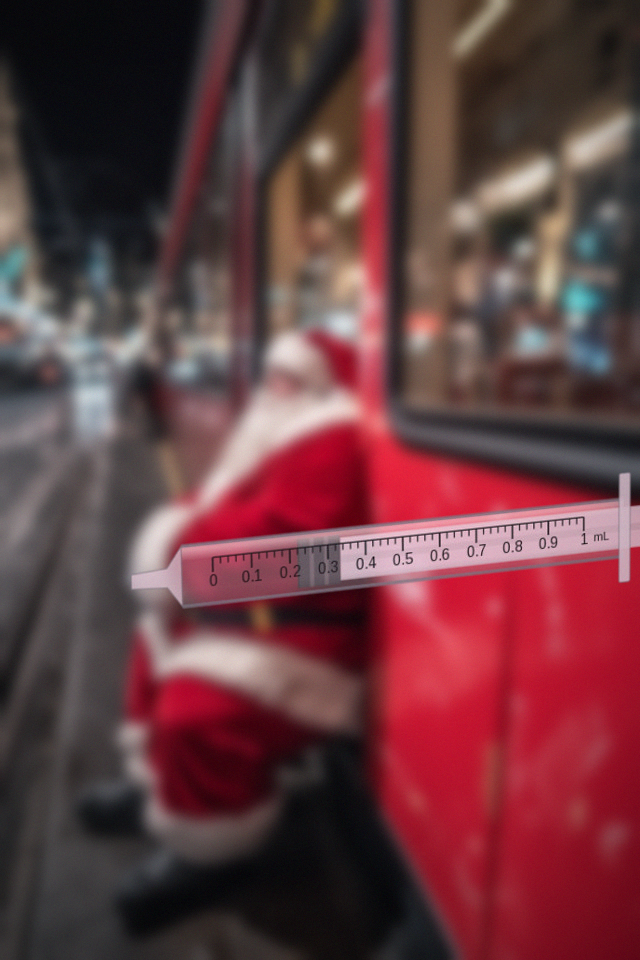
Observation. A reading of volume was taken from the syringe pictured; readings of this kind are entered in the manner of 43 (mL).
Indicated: 0.22 (mL)
